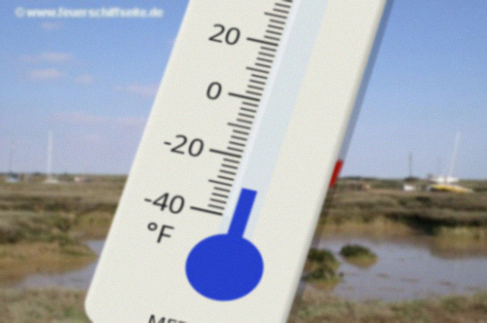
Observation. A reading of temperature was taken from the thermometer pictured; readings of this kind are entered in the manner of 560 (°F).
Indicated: -30 (°F)
